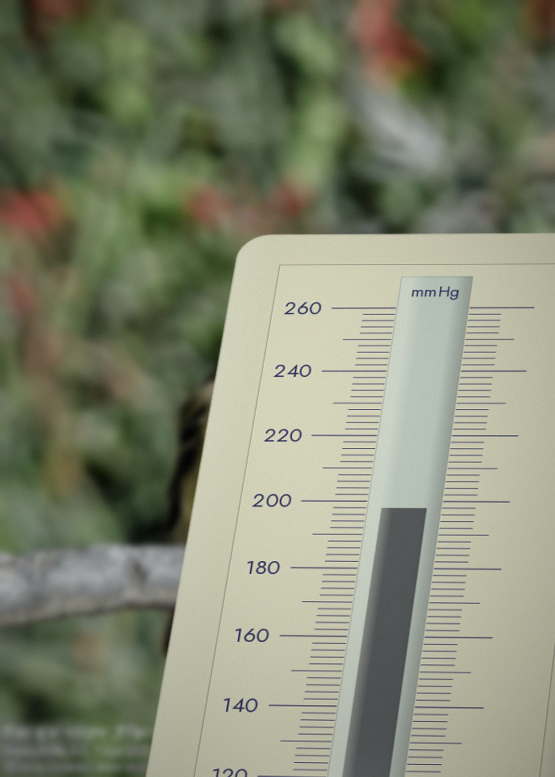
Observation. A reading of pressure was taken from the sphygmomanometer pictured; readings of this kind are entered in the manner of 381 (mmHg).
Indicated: 198 (mmHg)
